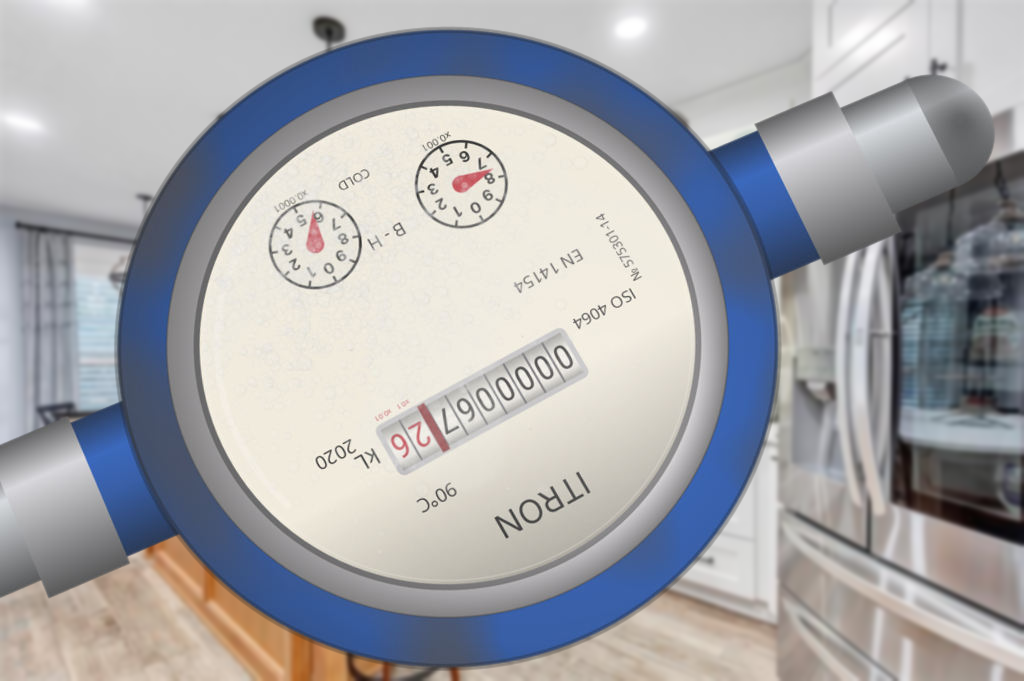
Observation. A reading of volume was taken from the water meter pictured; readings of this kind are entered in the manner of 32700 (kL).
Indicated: 67.2675 (kL)
